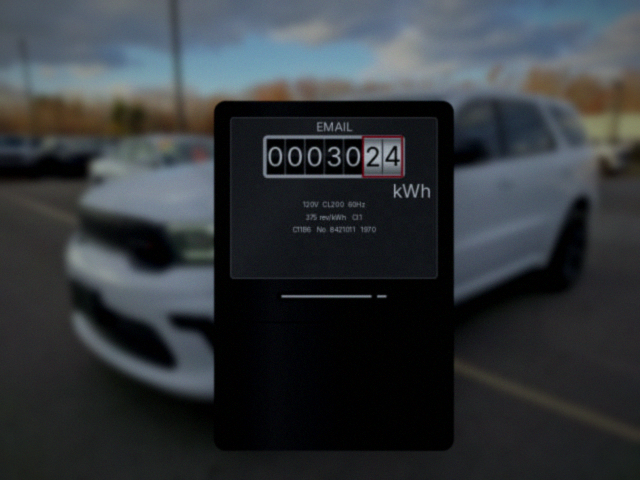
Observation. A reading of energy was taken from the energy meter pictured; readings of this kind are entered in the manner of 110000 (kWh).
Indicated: 30.24 (kWh)
